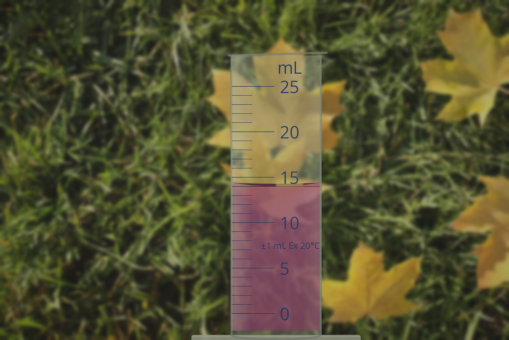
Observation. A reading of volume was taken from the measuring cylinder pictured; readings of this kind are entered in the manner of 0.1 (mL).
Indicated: 14 (mL)
